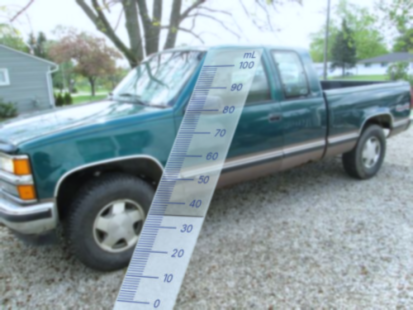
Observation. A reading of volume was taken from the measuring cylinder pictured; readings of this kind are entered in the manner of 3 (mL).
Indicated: 35 (mL)
